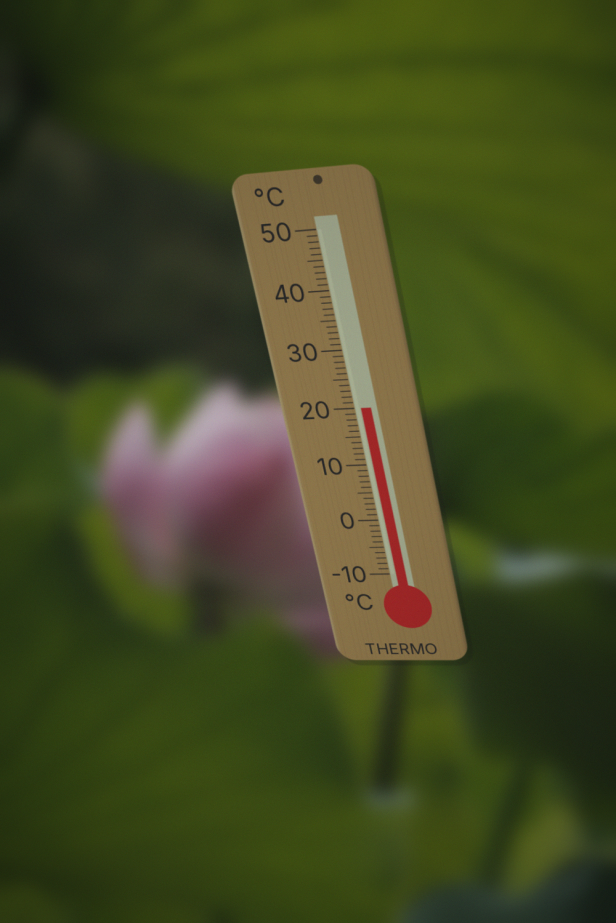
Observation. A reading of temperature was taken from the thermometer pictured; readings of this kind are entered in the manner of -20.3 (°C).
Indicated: 20 (°C)
